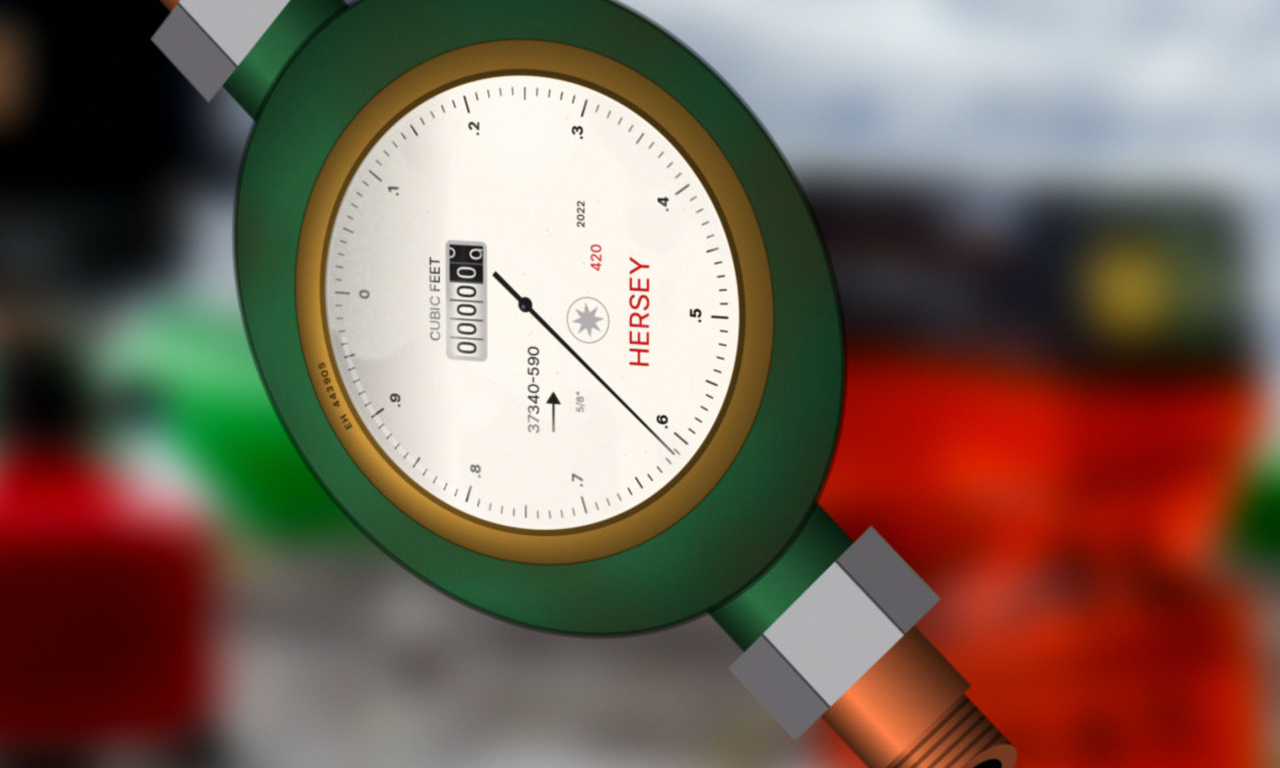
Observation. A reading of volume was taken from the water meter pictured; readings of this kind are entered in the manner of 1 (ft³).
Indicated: 8.61 (ft³)
